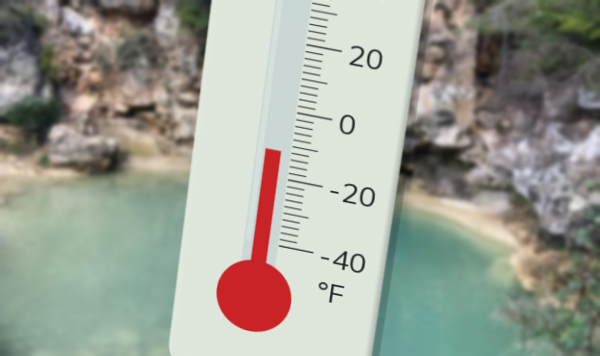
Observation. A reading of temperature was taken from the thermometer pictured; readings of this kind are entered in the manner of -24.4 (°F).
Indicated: -12 (°F)
